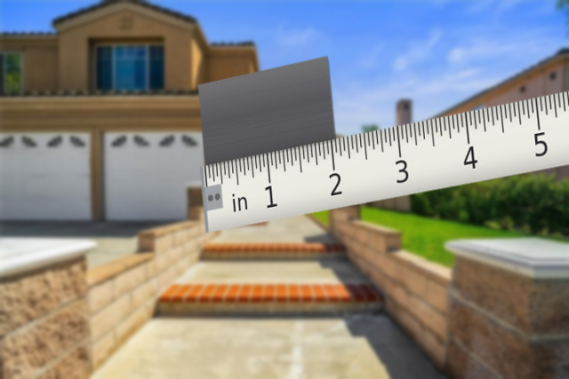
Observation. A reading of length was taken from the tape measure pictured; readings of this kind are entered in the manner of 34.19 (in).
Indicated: 2.0625 (in)
